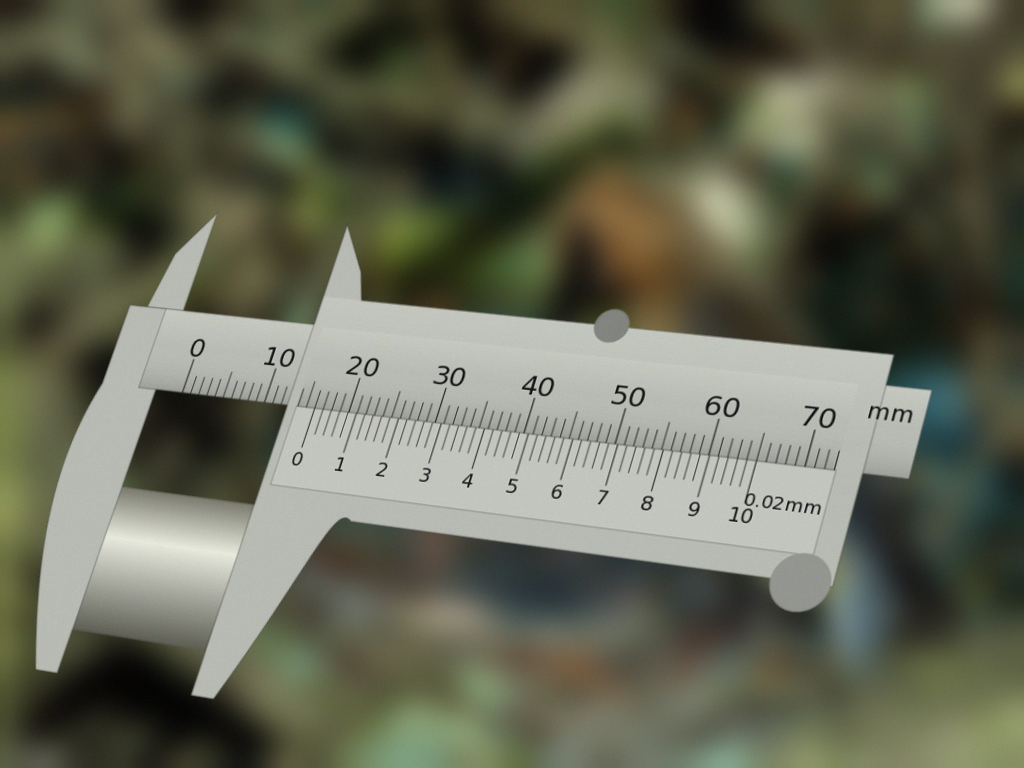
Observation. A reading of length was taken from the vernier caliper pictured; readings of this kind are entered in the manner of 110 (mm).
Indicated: 16.0 (mm)
